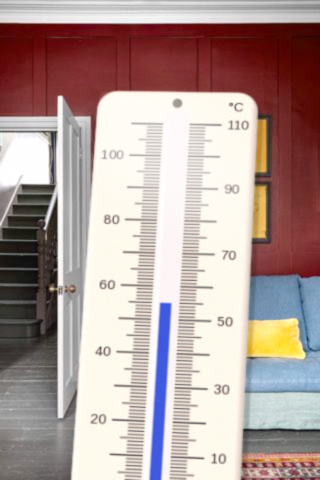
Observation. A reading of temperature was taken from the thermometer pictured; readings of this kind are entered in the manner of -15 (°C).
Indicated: 55 (°C)
